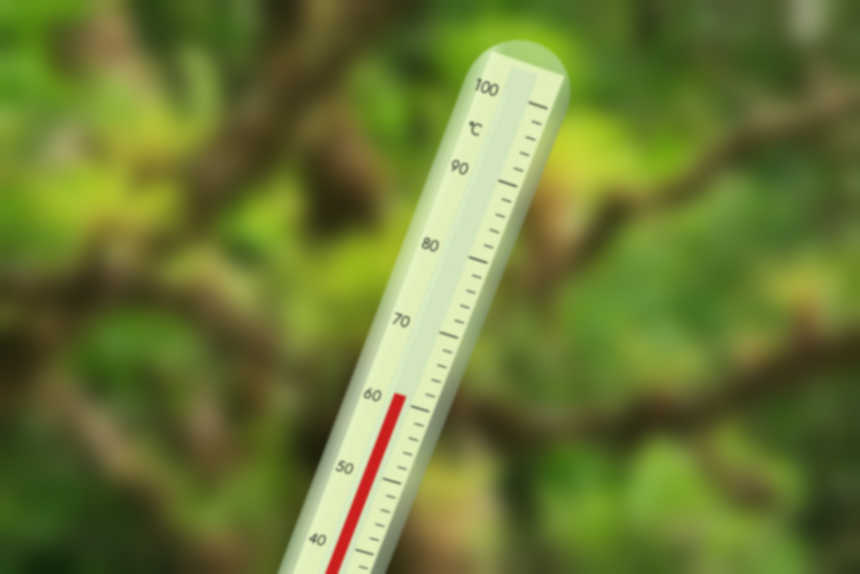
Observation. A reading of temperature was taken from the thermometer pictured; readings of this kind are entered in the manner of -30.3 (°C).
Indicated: 61 (°C)
